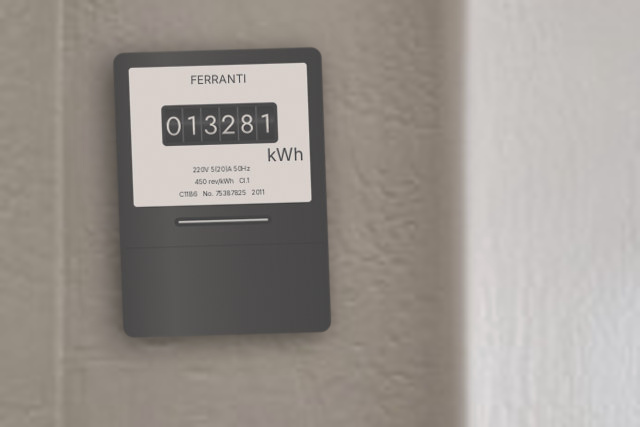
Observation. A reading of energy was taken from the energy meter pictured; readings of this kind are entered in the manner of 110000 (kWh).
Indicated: 13281 (kWh)
